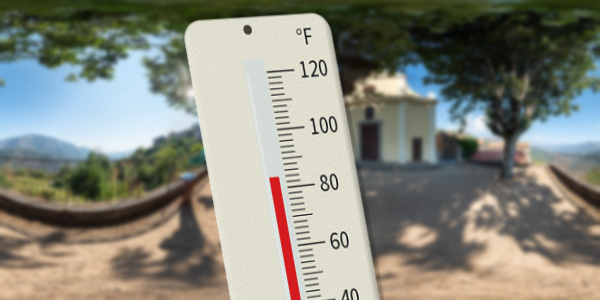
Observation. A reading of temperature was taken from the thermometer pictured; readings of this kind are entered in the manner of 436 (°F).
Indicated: 84 (°F)
